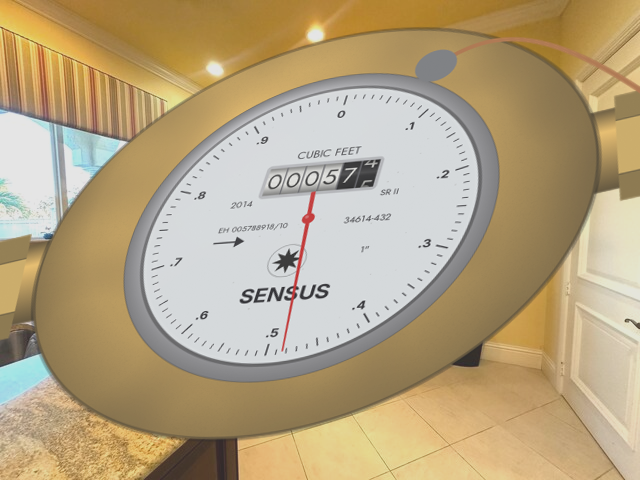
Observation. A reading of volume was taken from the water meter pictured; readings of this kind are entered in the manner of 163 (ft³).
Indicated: 574.48 (ft³)
